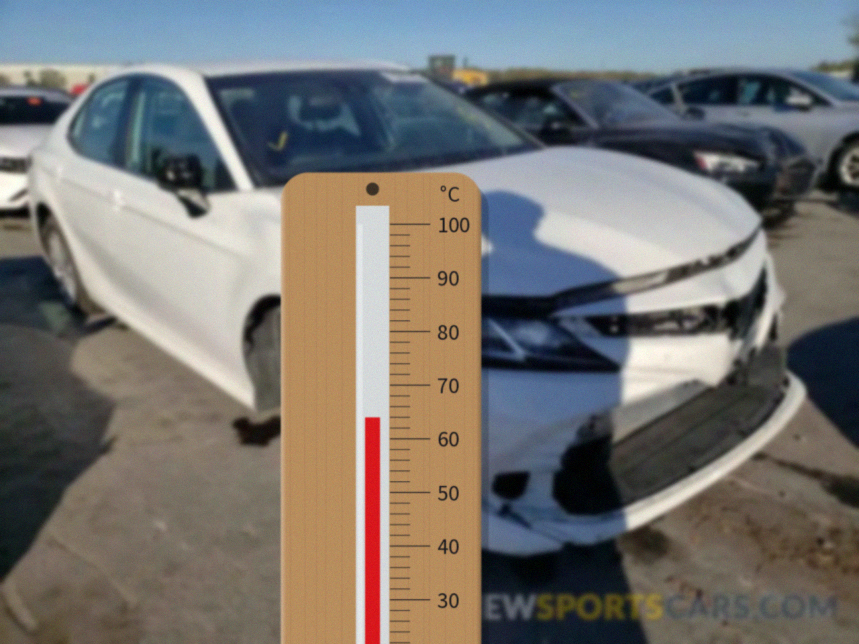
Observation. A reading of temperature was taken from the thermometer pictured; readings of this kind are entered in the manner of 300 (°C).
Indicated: 64 (°C)
